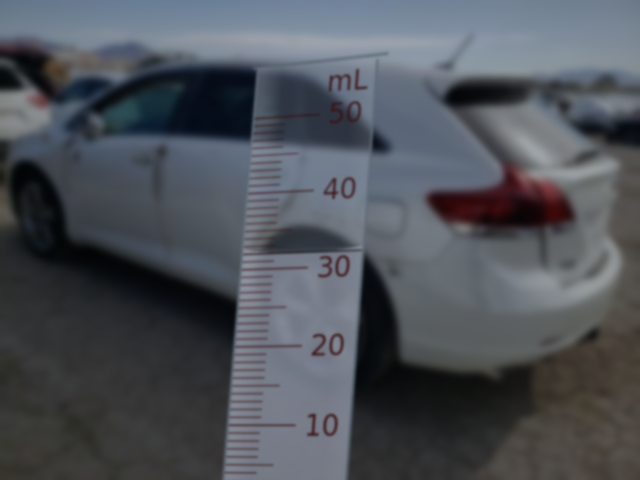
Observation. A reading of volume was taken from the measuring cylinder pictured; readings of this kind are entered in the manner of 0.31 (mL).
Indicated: 32 (mL)
